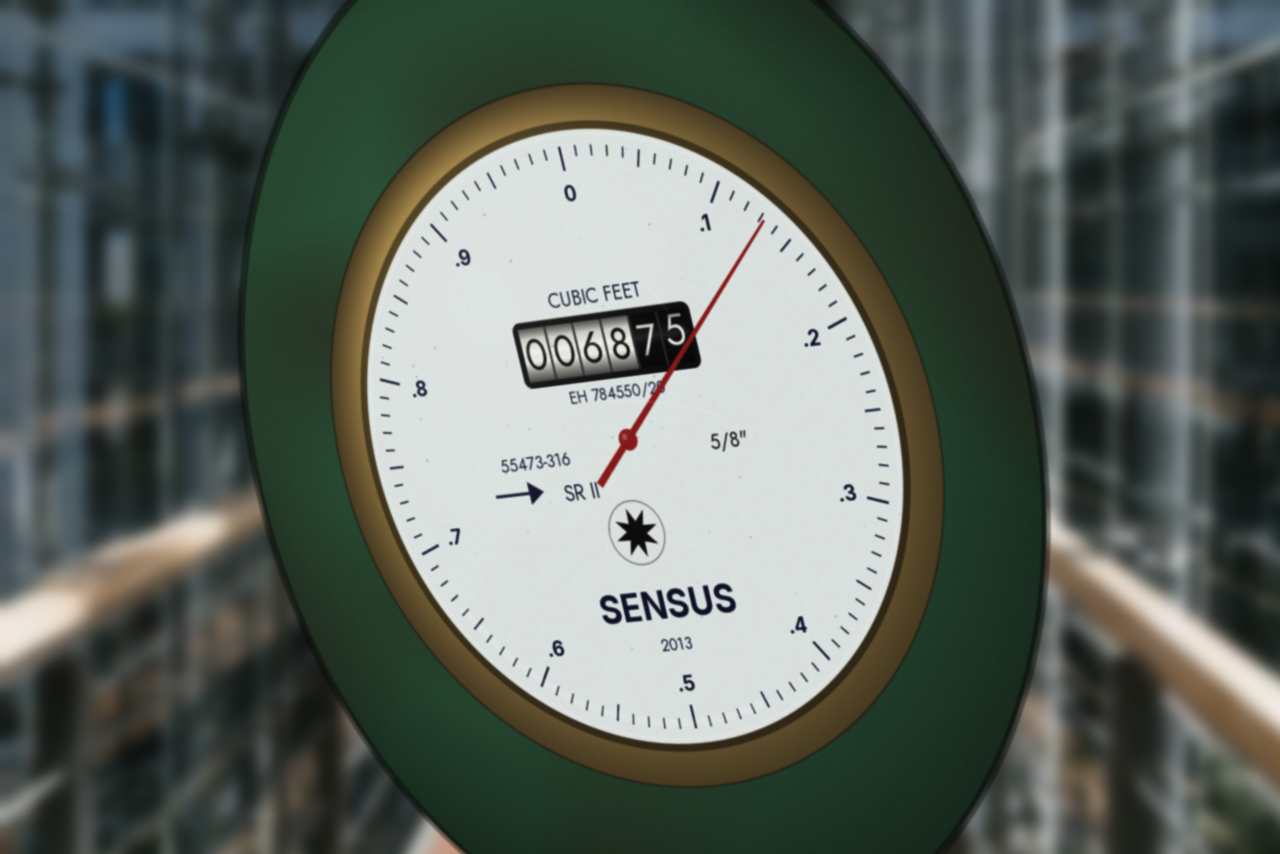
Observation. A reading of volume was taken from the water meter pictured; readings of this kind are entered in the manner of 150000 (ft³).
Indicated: 6875.13 (ft³)
